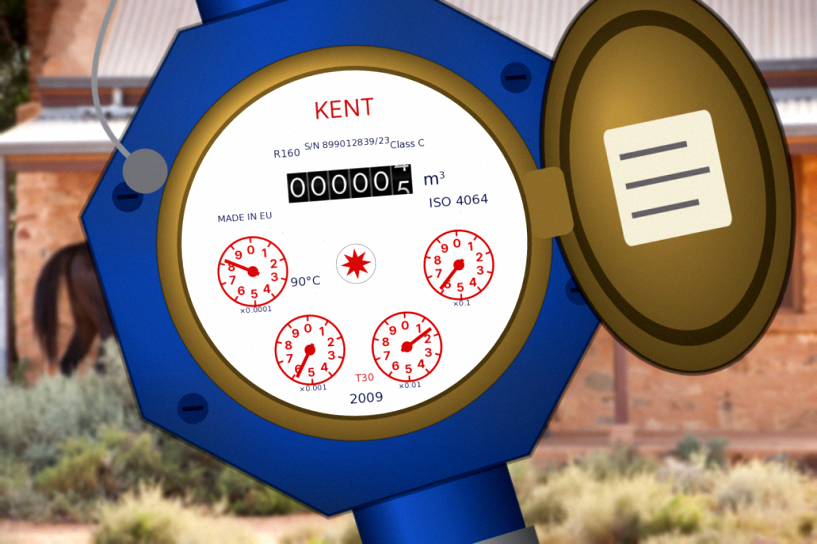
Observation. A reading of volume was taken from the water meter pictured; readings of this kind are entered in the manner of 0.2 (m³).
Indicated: 4.6158 (m³)
